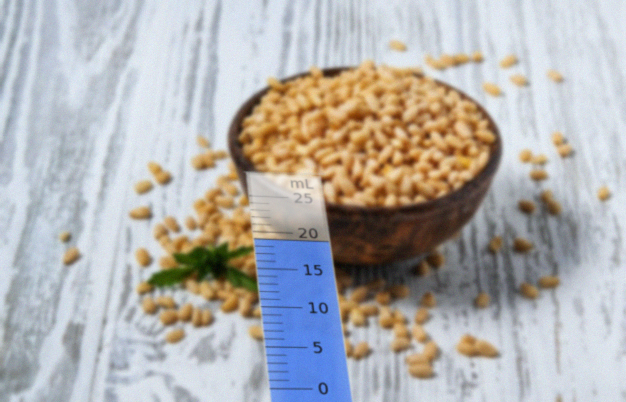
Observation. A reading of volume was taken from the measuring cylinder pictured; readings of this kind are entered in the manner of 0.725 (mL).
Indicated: 19 (mL)
